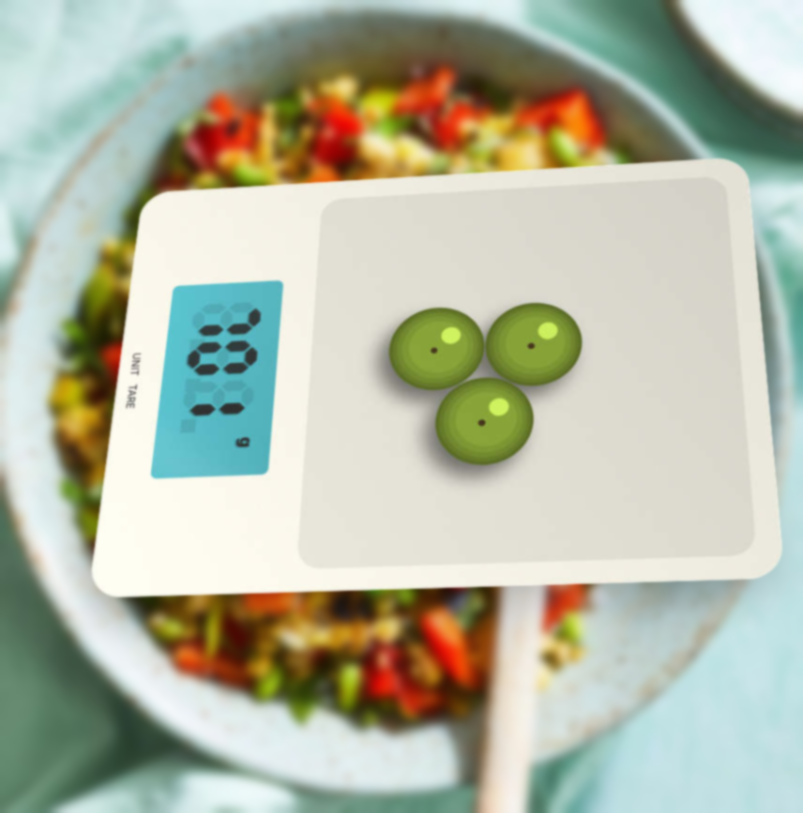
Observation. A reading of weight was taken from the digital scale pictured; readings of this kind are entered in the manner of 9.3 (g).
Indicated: 701 (g)
